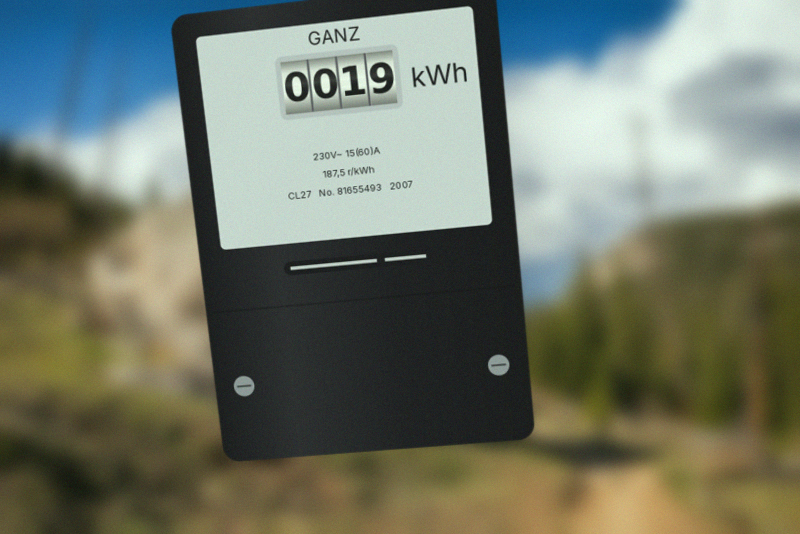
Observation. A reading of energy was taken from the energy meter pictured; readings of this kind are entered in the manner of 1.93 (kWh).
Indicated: 19 (kWh)
